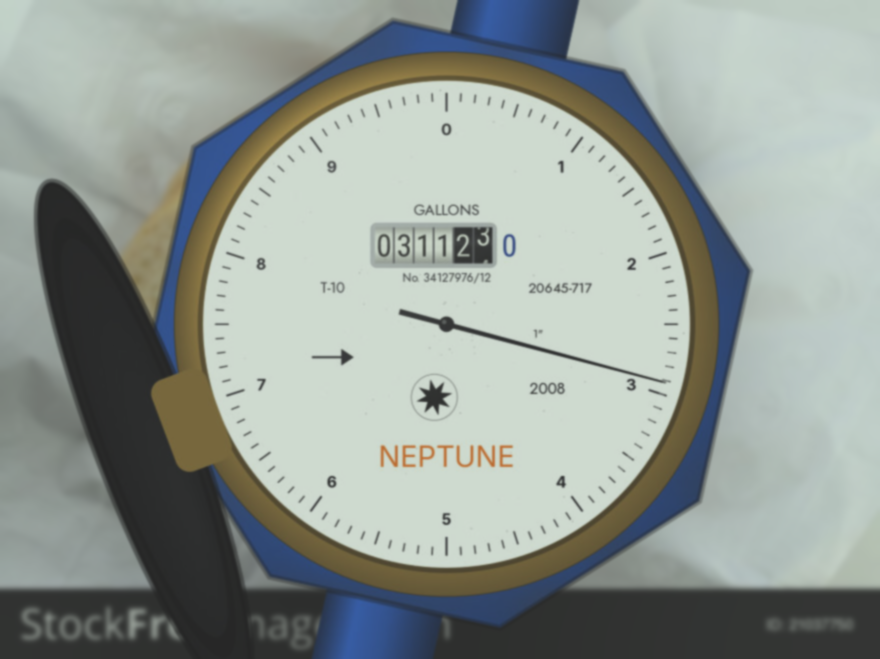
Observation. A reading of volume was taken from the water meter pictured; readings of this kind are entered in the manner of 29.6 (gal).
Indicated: 311232.9 (gal)
